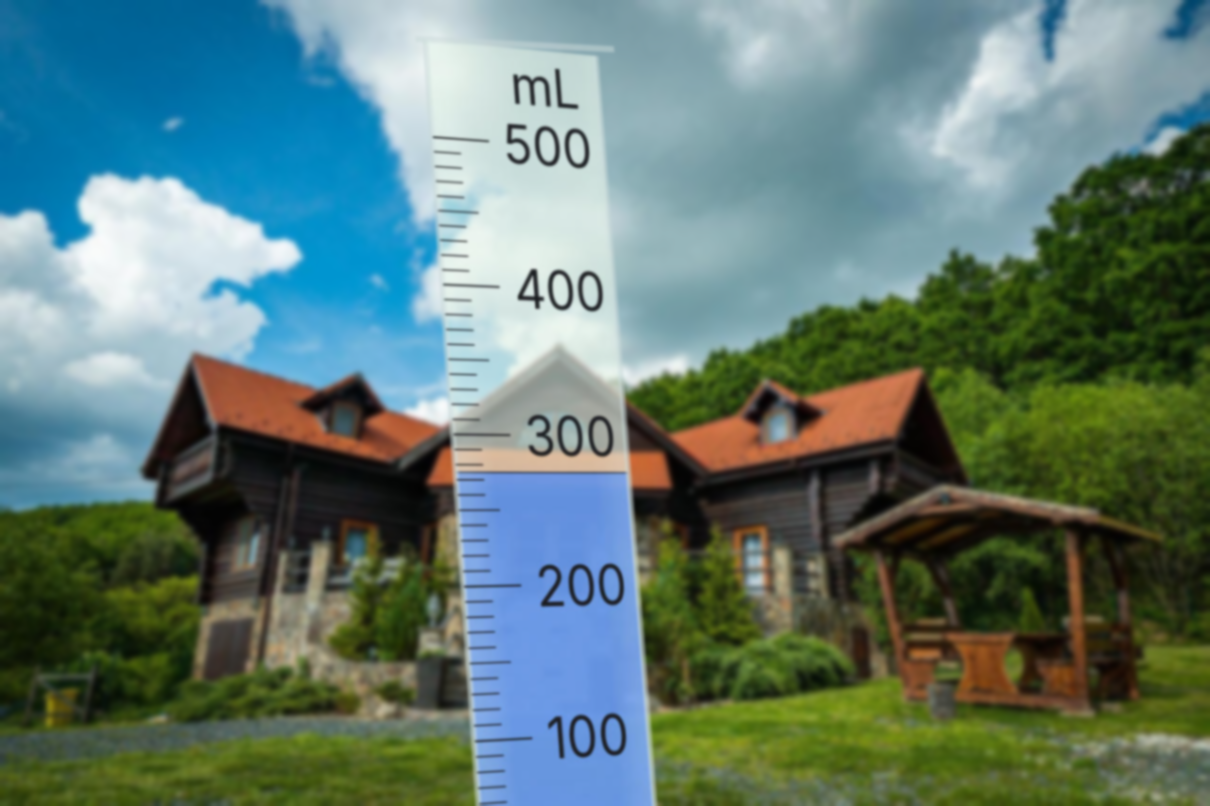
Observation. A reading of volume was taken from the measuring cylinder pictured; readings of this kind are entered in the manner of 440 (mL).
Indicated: 275 (mL)
